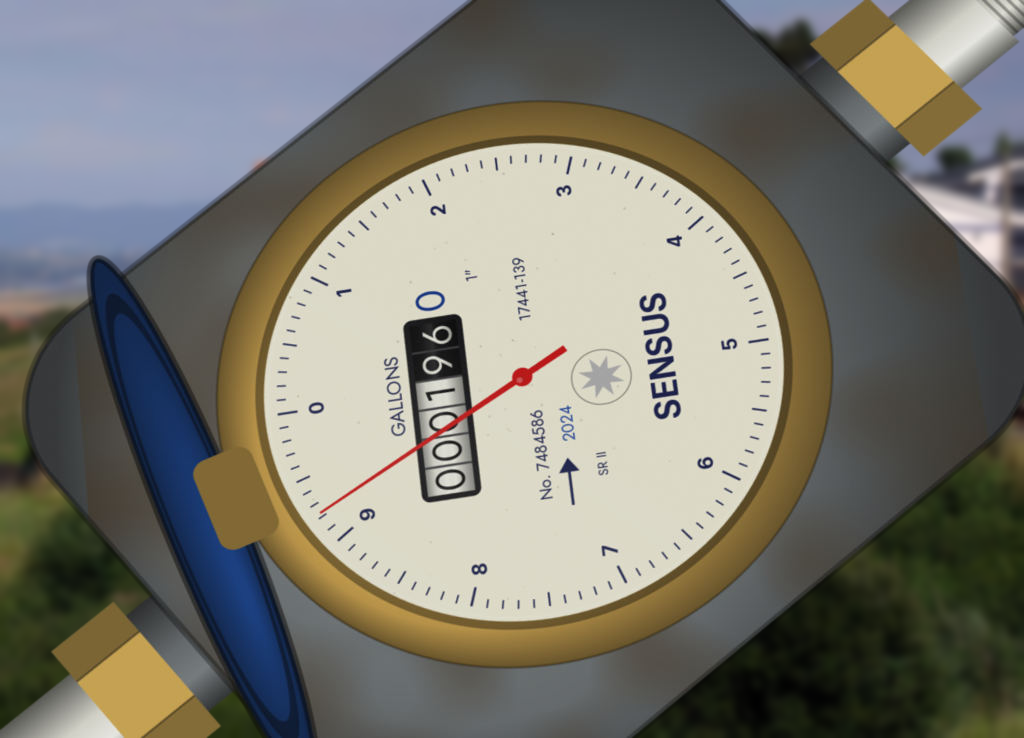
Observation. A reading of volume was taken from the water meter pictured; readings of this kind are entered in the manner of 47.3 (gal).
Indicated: 1959.2 (gal)
